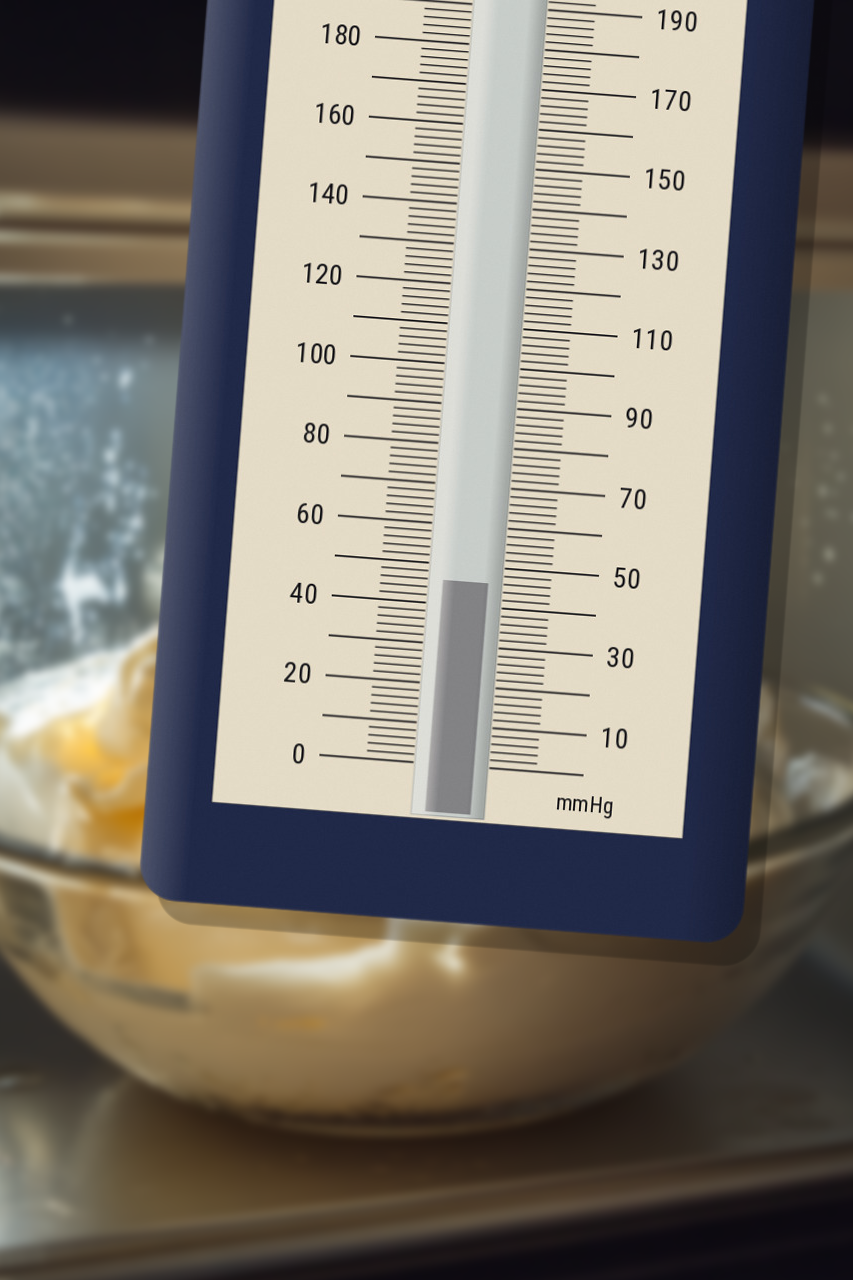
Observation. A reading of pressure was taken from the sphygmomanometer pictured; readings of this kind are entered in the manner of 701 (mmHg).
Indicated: 46 (mmHg)
